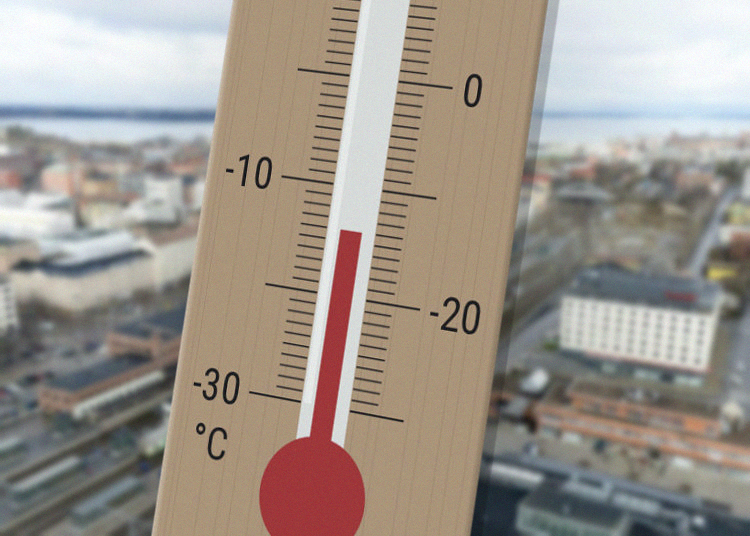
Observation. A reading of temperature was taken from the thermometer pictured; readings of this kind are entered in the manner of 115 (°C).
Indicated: -14 (°C)
